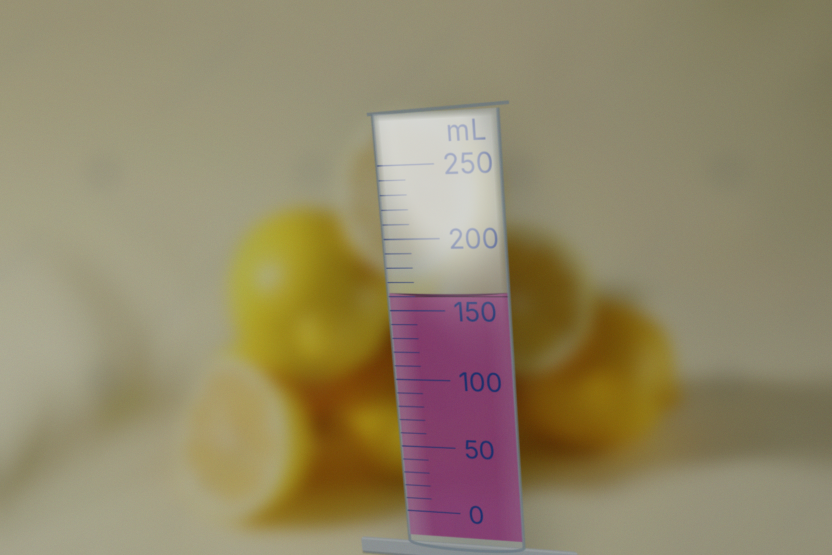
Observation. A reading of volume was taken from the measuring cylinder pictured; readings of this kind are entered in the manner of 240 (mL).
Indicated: 160 (mL)
